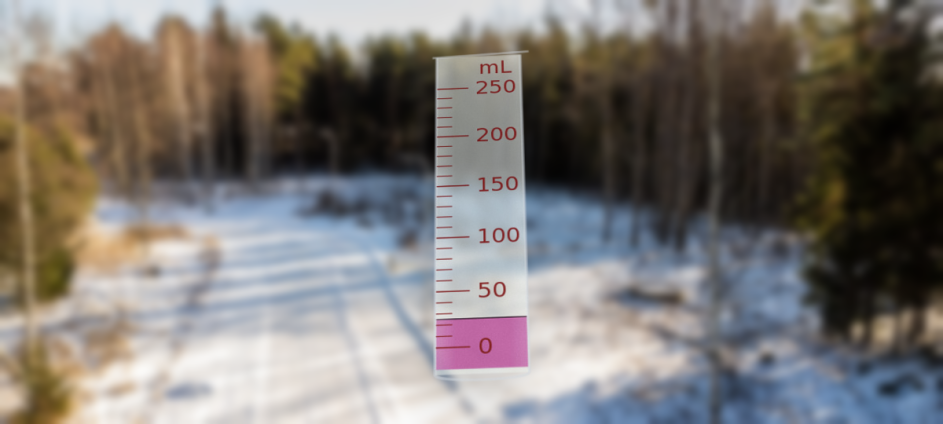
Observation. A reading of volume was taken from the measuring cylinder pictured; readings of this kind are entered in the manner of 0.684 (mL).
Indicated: 25 (mL)
